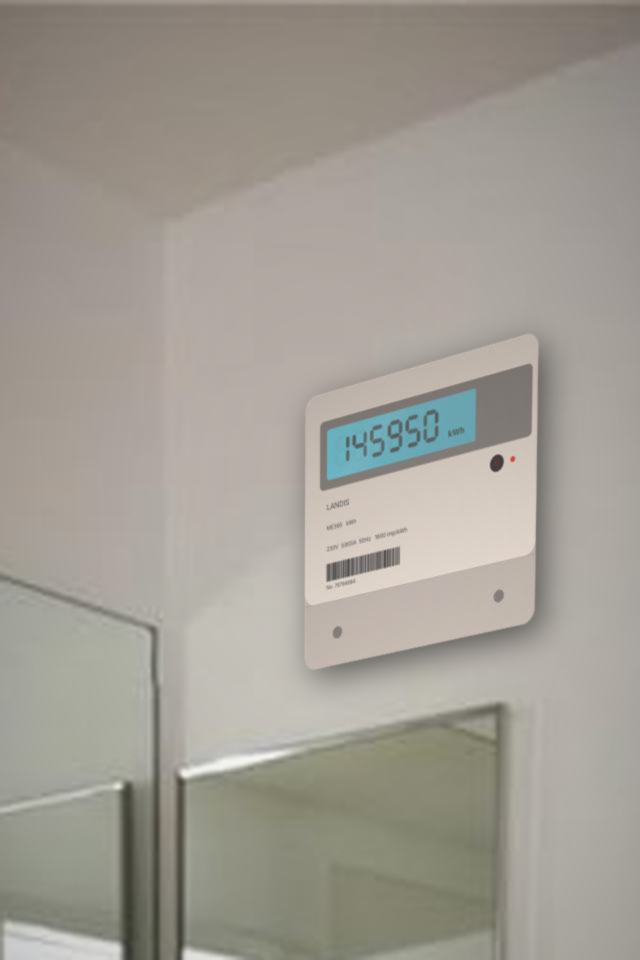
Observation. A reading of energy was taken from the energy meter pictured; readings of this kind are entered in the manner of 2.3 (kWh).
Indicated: 145950 (kWh)
